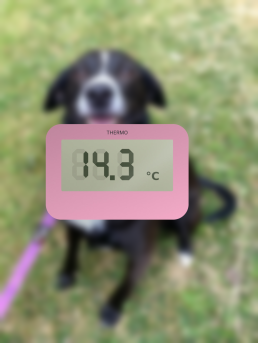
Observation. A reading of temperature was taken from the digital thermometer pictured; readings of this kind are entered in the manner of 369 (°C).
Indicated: 14.3 (°C)
